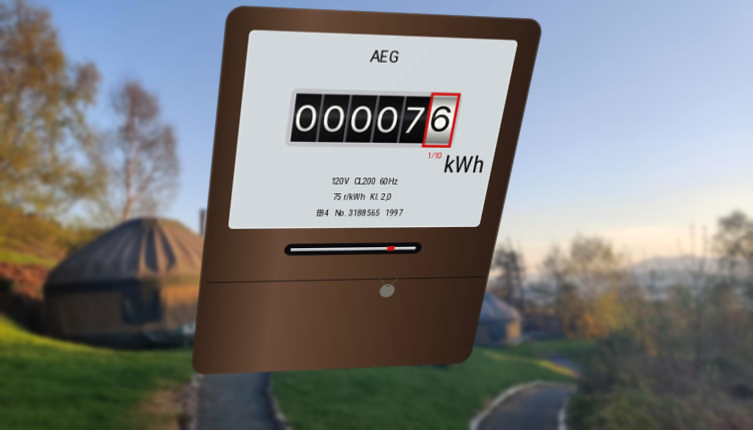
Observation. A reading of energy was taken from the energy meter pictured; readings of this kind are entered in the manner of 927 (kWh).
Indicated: 7.6 (kWh)
